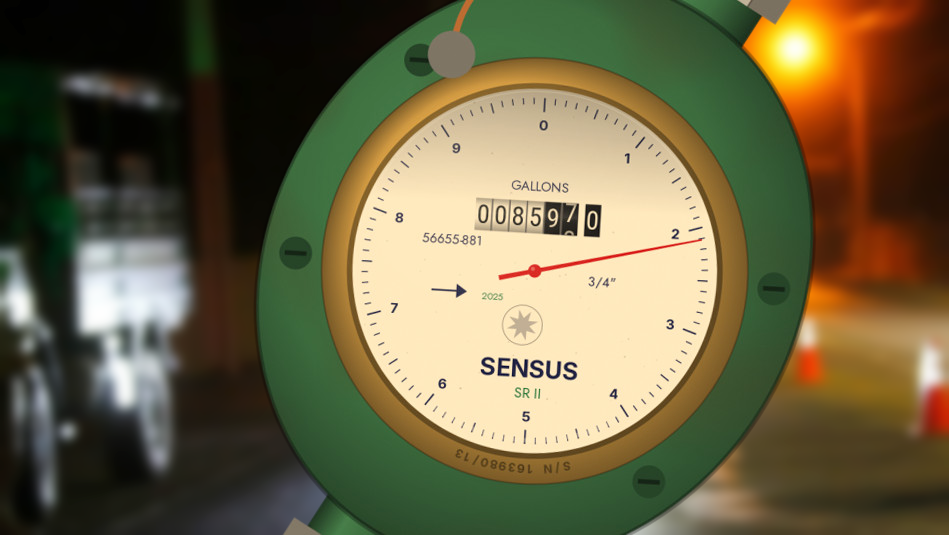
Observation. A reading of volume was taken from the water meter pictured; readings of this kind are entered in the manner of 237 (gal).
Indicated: 85972.1 (gal)
